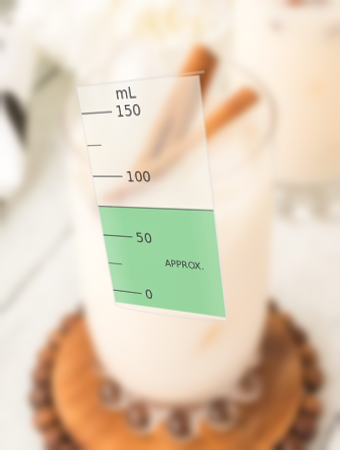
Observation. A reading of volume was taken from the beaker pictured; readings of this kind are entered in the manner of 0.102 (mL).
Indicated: 75 (mL)
